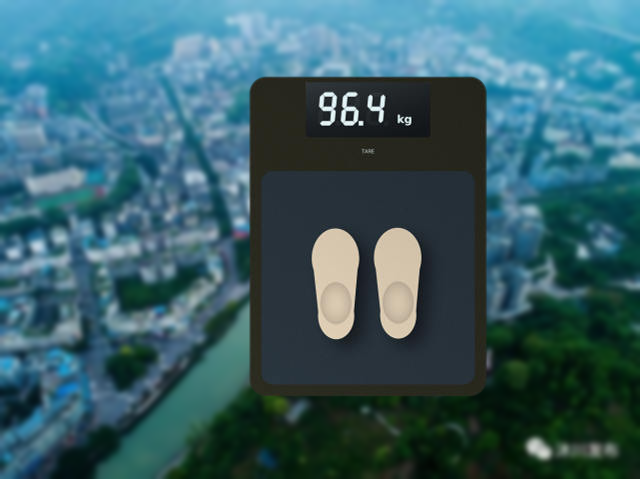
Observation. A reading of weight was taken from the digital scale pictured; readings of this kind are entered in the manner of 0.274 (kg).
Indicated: 96.4 (kg)
